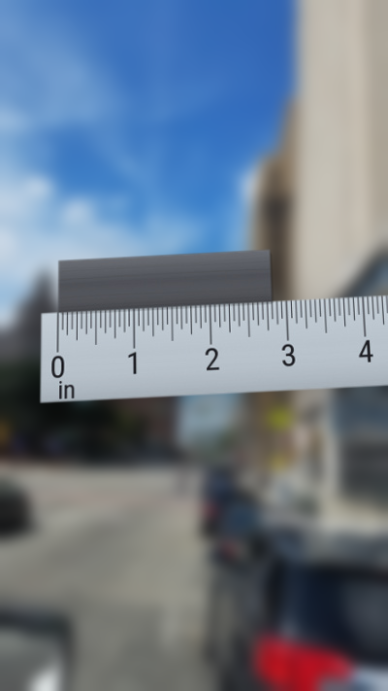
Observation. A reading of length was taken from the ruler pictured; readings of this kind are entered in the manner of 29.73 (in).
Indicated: 2.8125 (in)
